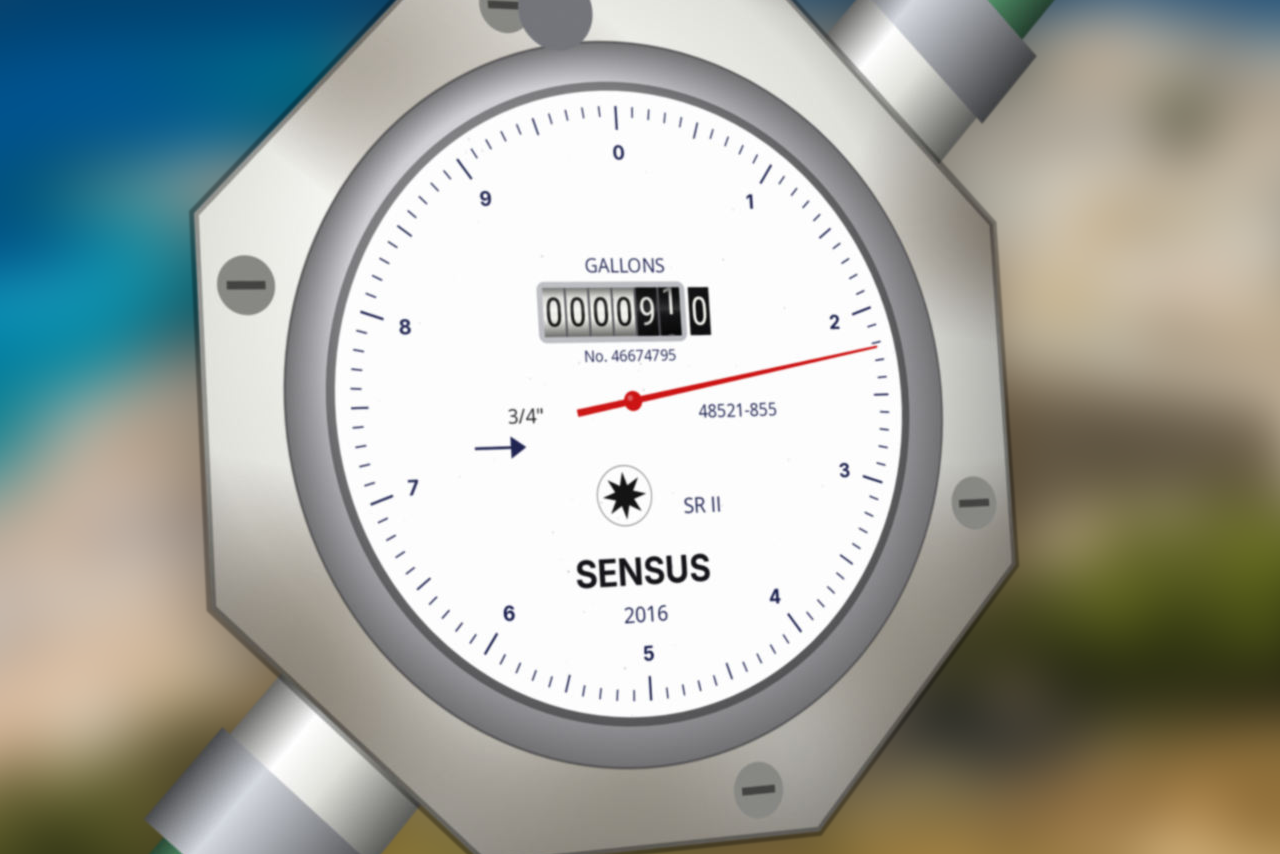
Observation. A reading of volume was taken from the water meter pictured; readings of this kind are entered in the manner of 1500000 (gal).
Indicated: 912.2 (gal)
